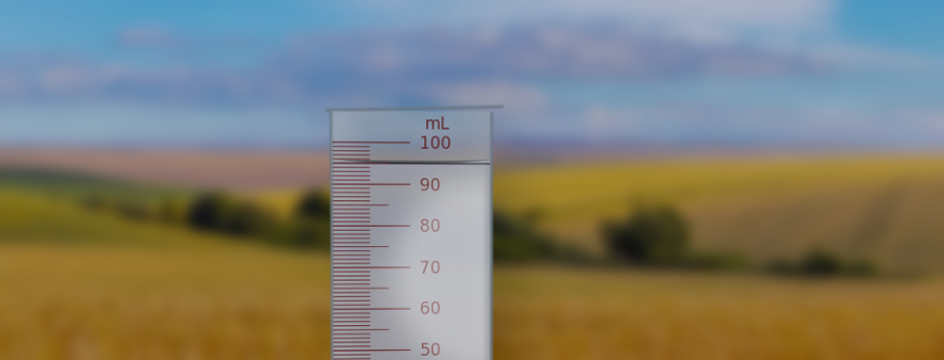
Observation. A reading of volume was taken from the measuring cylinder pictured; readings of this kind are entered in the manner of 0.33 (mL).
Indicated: 95 (mL)
